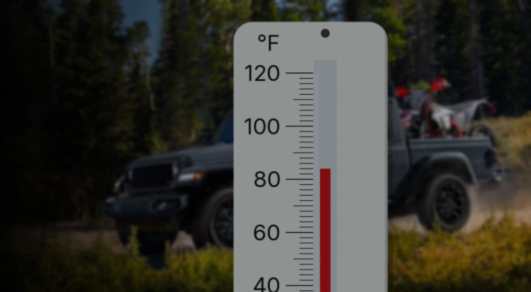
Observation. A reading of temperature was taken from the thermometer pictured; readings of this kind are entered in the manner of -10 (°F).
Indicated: 84 (°F)
